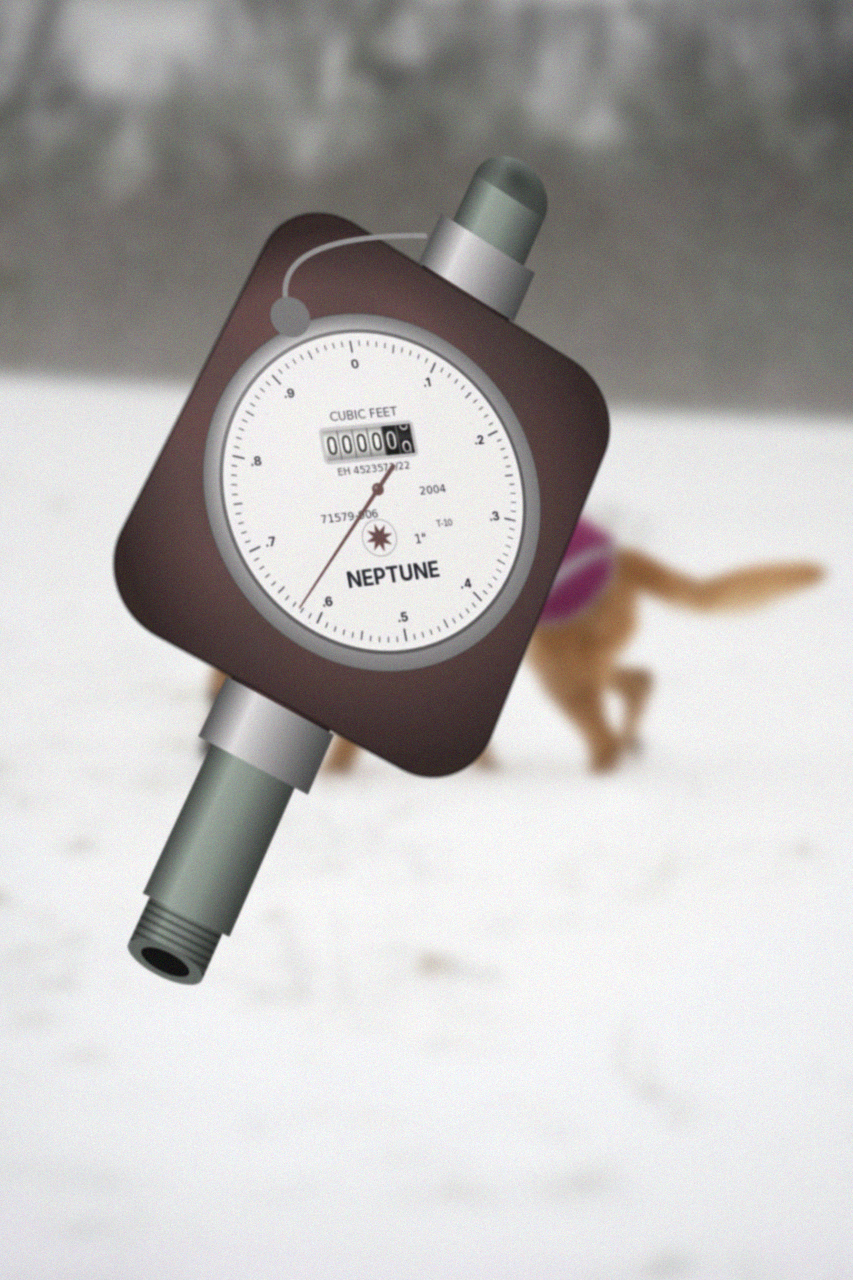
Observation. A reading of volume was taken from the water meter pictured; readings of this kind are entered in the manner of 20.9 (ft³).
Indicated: 8.62 (ft³)
